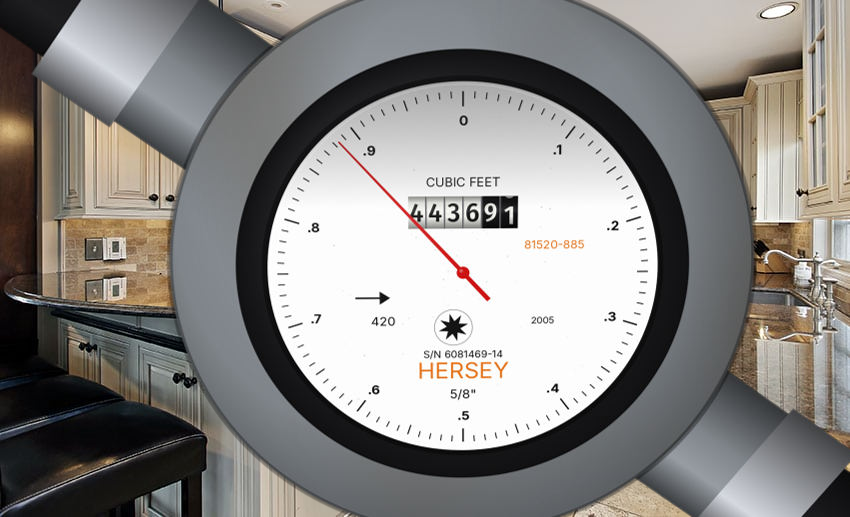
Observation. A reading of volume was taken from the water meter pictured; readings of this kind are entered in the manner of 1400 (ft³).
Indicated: 443690.88 (ft³)
